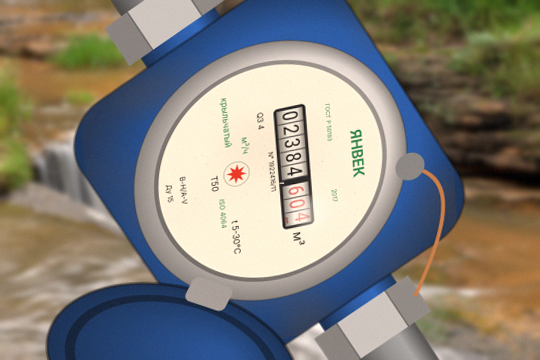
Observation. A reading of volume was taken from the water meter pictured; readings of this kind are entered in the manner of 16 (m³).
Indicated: 2384.604 (m³)
